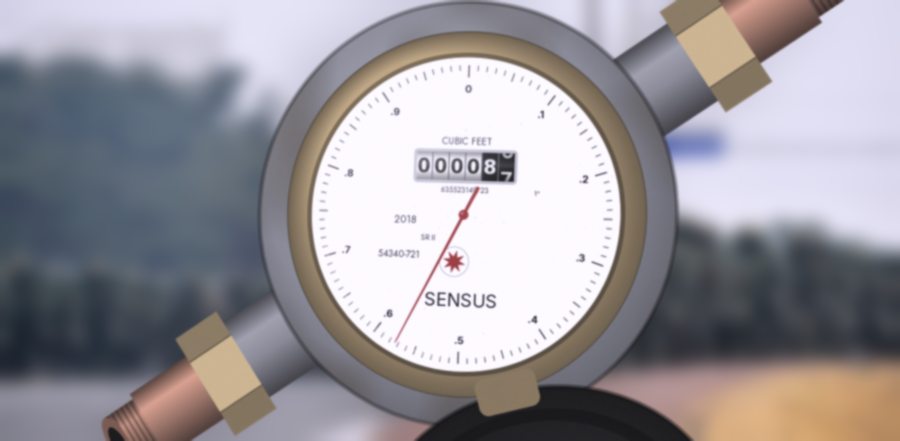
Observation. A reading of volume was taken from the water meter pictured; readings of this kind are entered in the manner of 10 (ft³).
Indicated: 86.57 (ft³)
